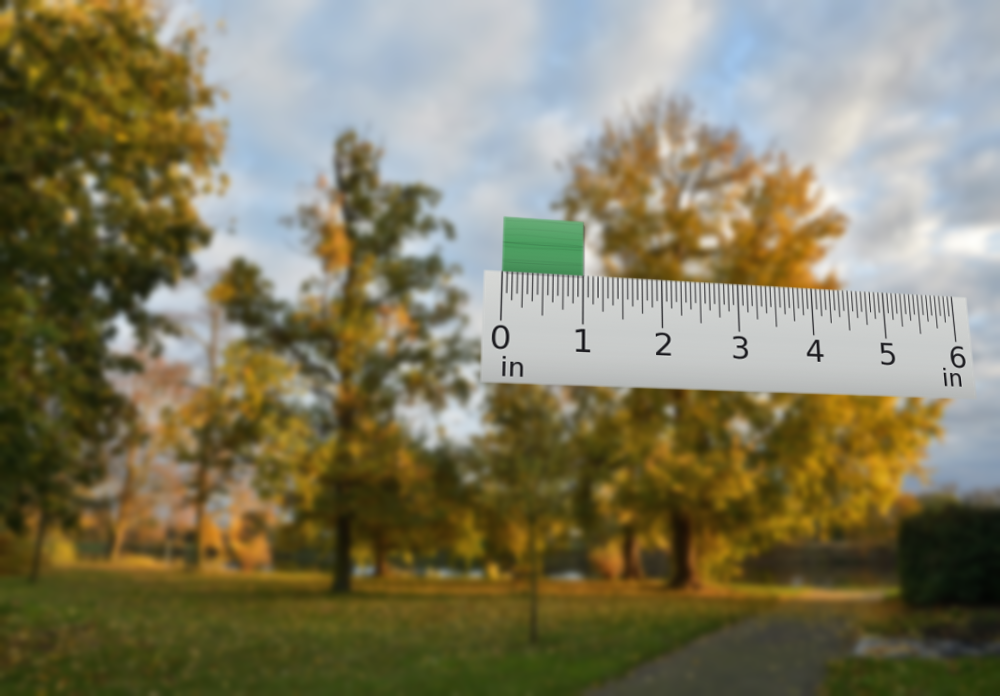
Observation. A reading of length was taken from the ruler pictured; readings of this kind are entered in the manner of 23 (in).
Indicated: 1 (in)
